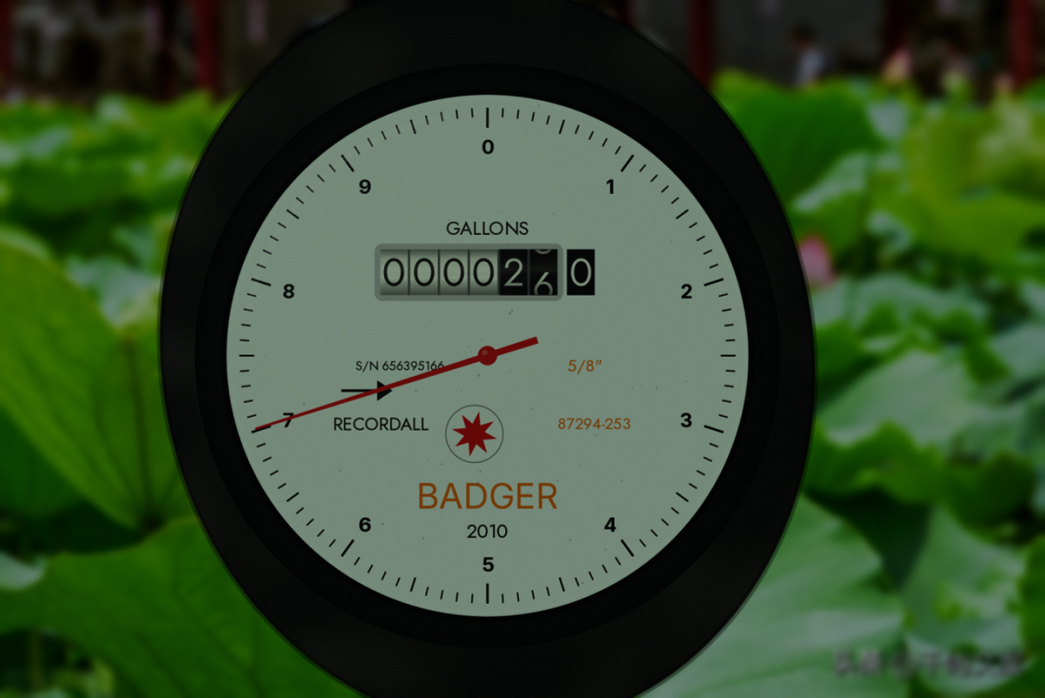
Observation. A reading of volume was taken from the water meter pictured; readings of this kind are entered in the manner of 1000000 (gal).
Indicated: 257.0 (gal)
